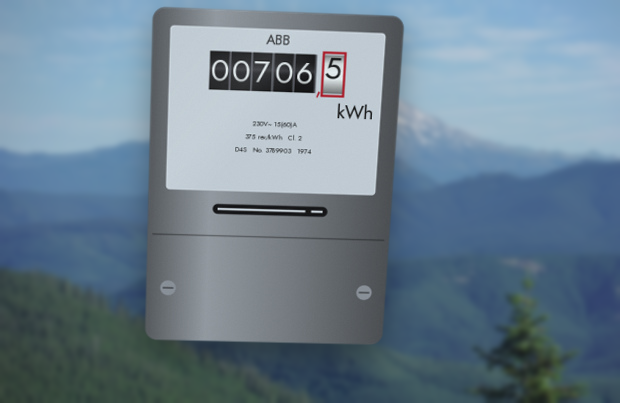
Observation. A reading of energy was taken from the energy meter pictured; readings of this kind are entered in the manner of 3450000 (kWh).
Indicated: 706.5 (kWh)
